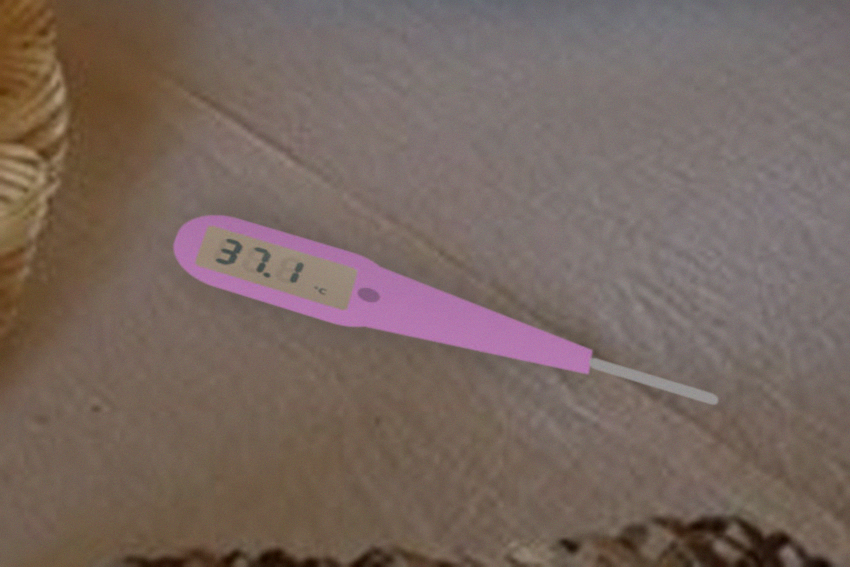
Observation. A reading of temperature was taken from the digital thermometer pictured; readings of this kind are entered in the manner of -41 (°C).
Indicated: 37.1 (°C)
